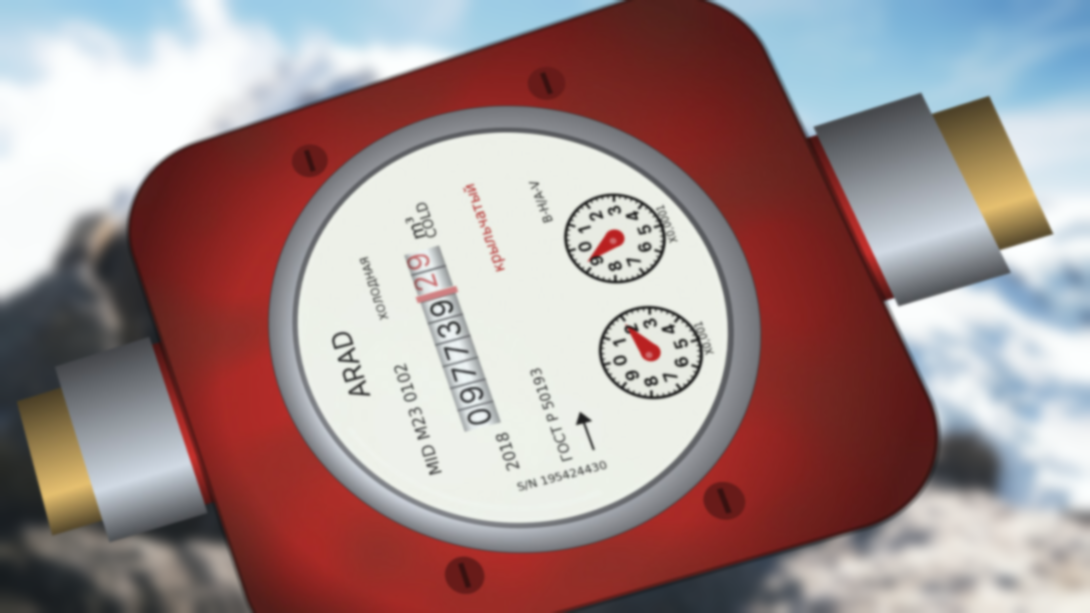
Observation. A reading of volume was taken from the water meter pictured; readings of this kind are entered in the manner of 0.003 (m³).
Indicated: 97739.2919 (m³)
